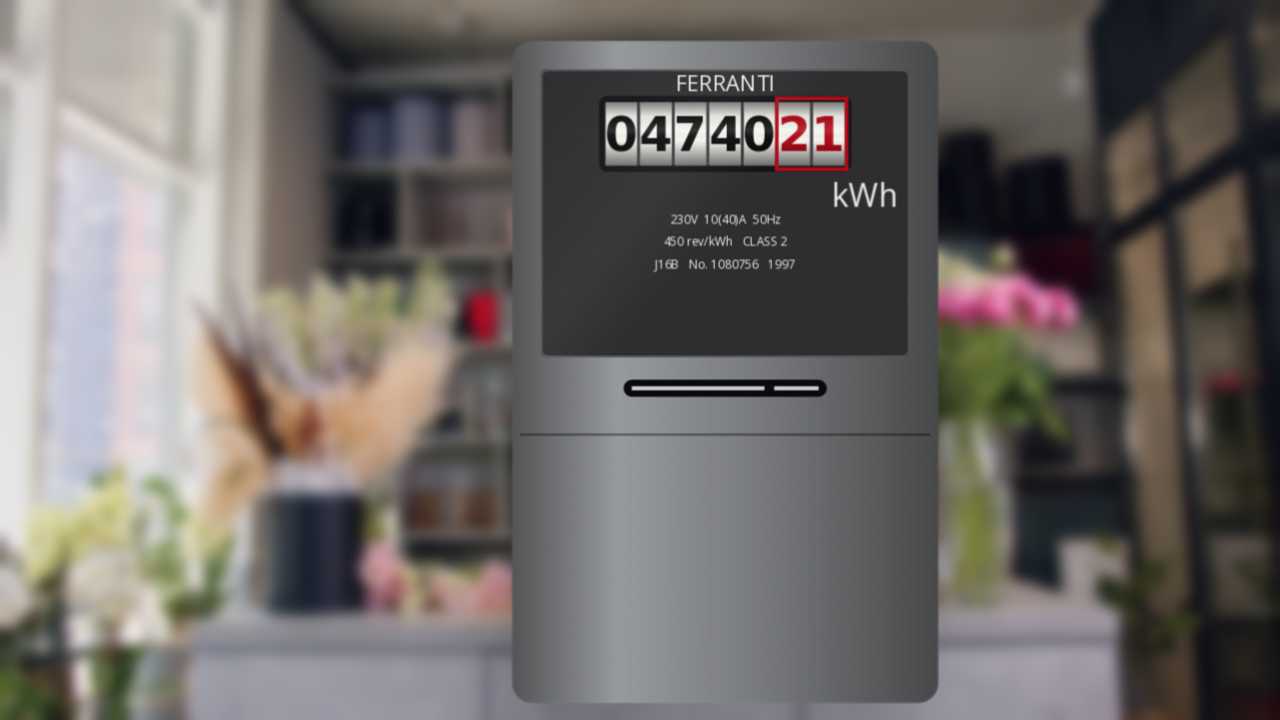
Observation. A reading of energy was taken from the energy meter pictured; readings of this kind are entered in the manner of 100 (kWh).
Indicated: 4740.21 (kWh)
